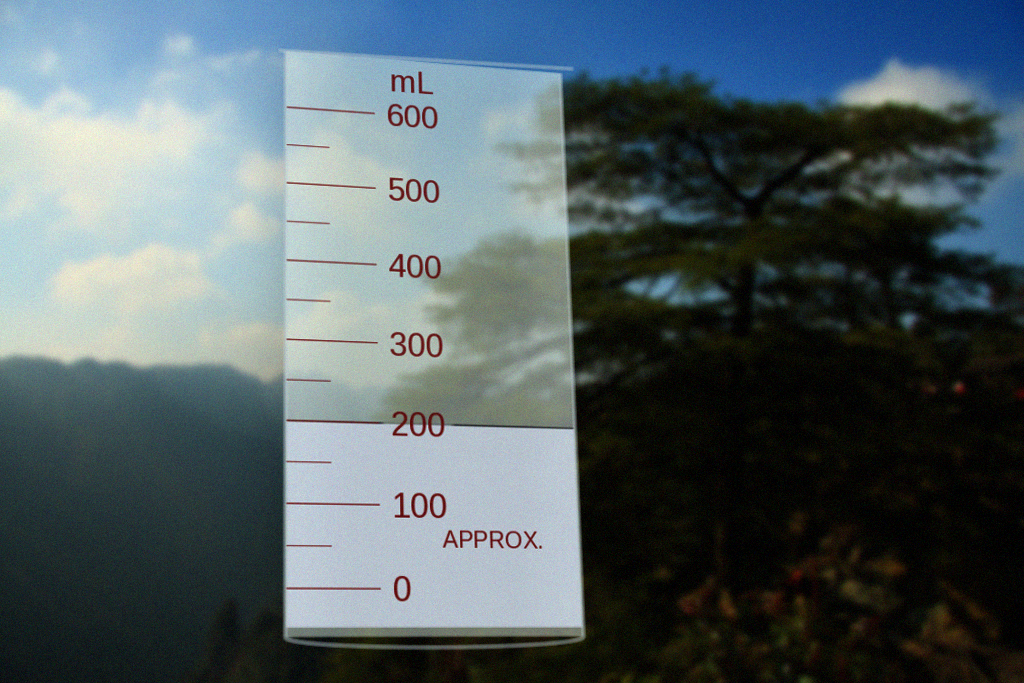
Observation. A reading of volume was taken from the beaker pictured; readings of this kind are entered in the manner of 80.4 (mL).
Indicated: 200 (mL)
